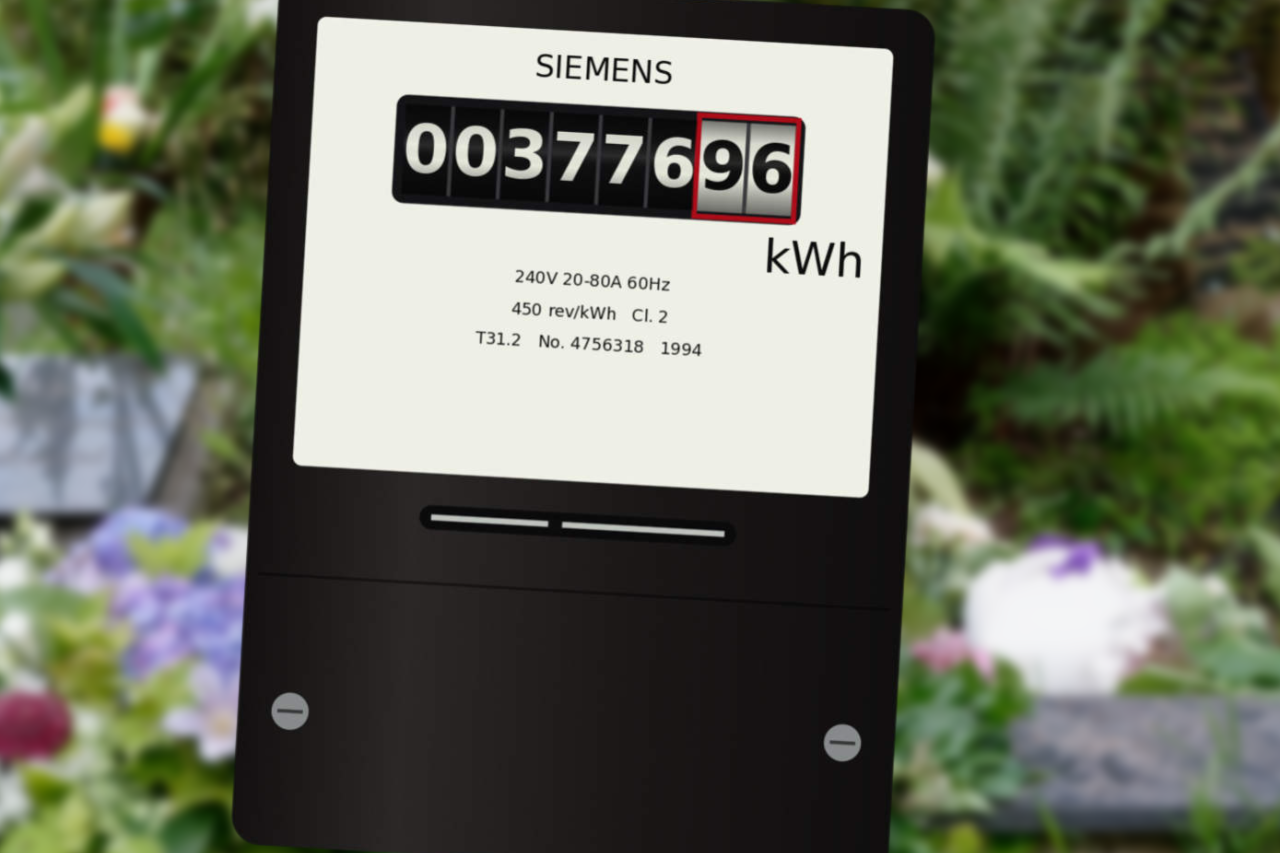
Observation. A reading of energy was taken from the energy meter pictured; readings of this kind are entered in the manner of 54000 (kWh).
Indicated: 3776.96 (kWh)
